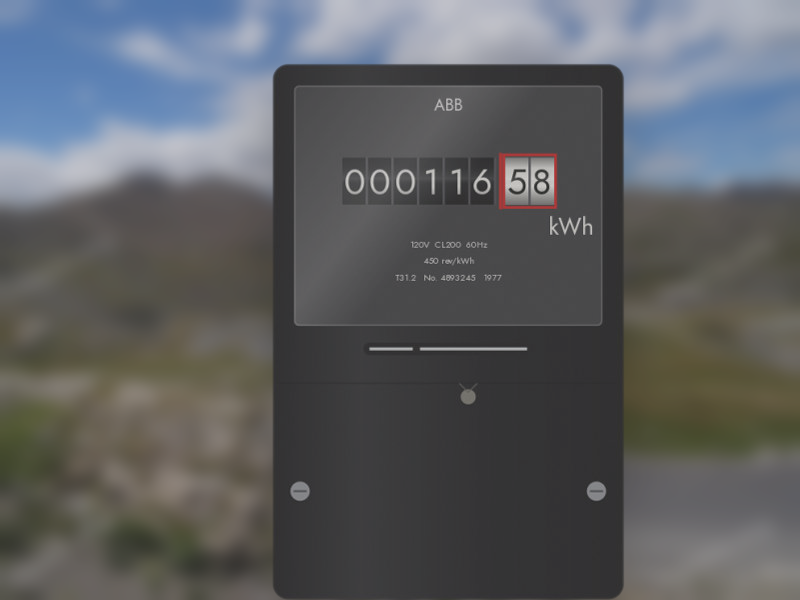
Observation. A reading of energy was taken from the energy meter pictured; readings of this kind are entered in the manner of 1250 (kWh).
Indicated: 116.58 (kWh)
